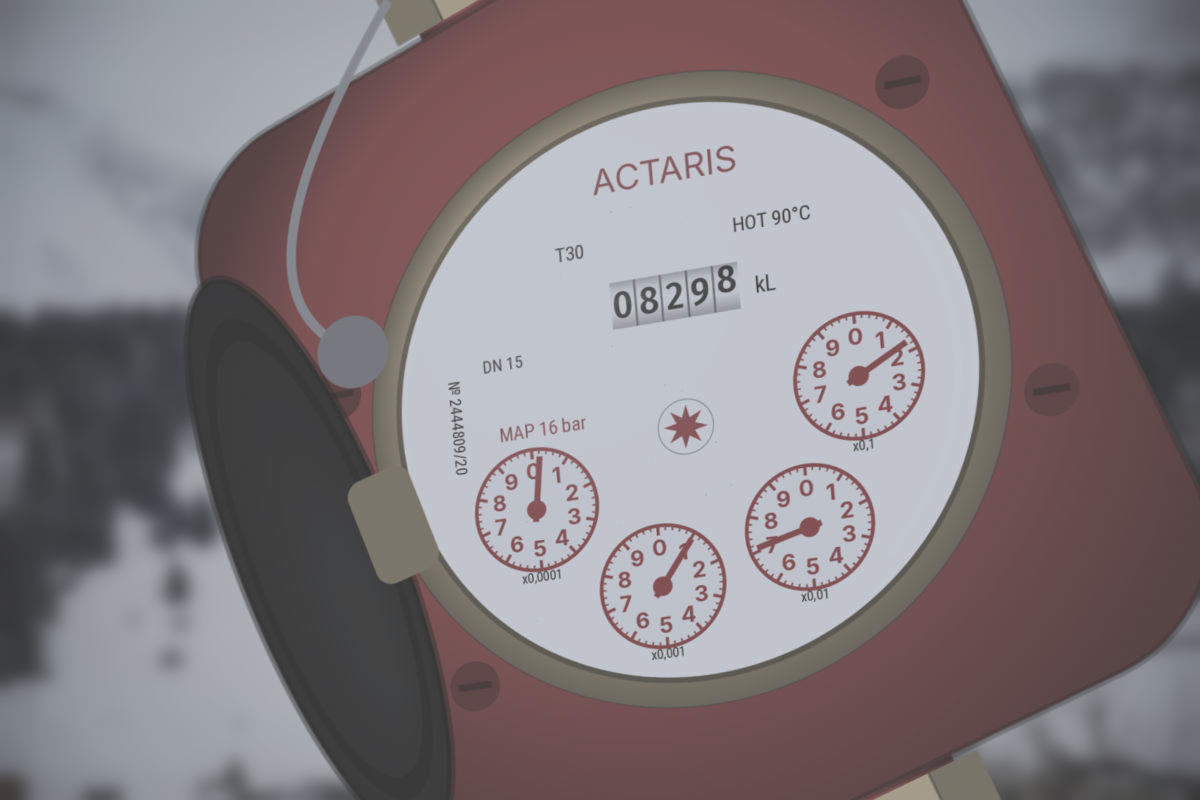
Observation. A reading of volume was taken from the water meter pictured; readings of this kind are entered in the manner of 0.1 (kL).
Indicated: 8298.1710 (kL)
